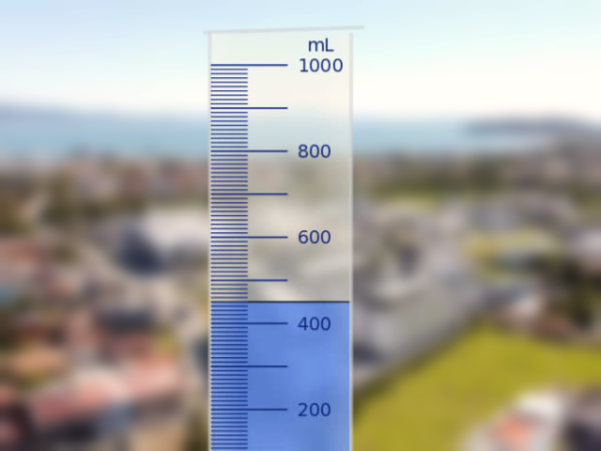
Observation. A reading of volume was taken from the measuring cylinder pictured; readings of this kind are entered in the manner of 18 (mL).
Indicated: 450 (mL)
